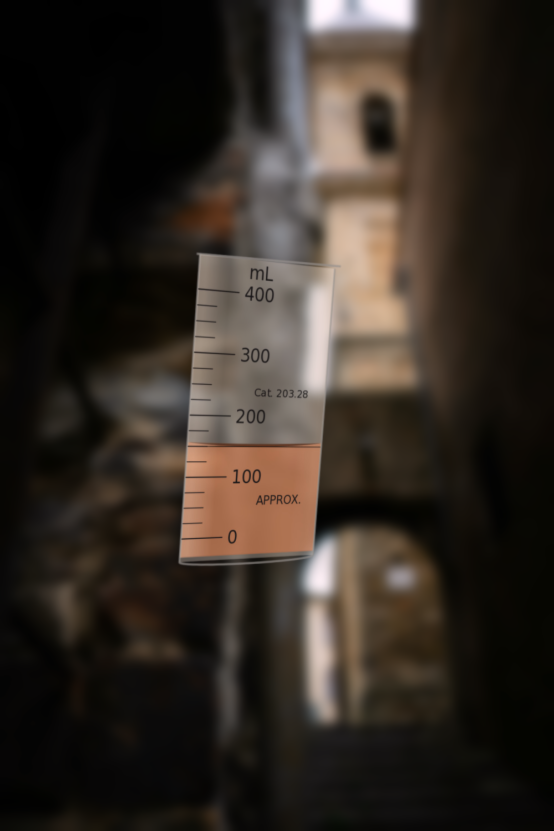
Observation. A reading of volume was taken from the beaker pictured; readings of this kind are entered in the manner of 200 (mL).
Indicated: 150 (mL)
